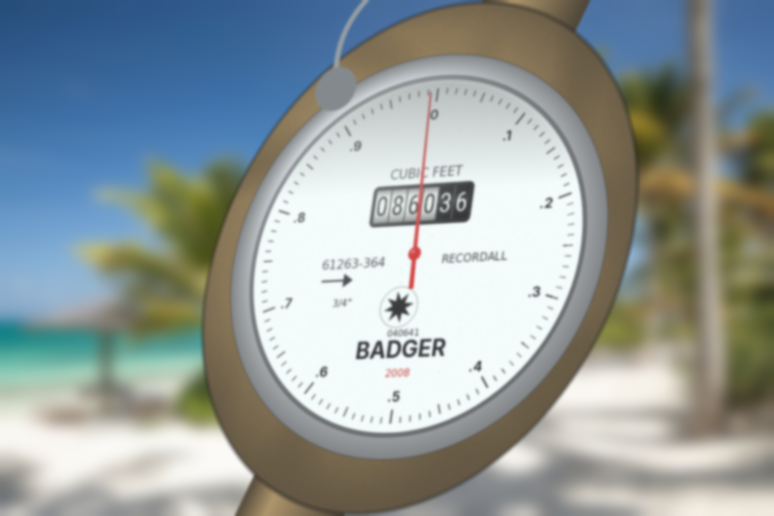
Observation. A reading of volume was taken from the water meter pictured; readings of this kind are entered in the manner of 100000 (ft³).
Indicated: 86035.99 (ft³)
